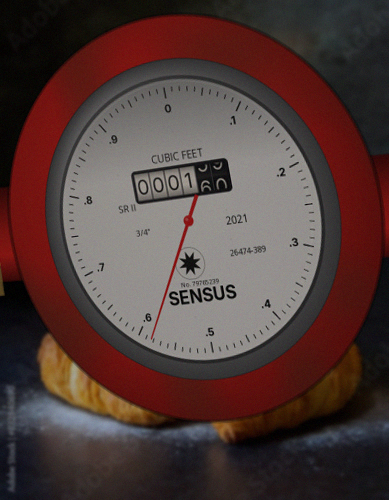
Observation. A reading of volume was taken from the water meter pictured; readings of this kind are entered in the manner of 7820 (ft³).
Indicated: 159.58 (ft³)
